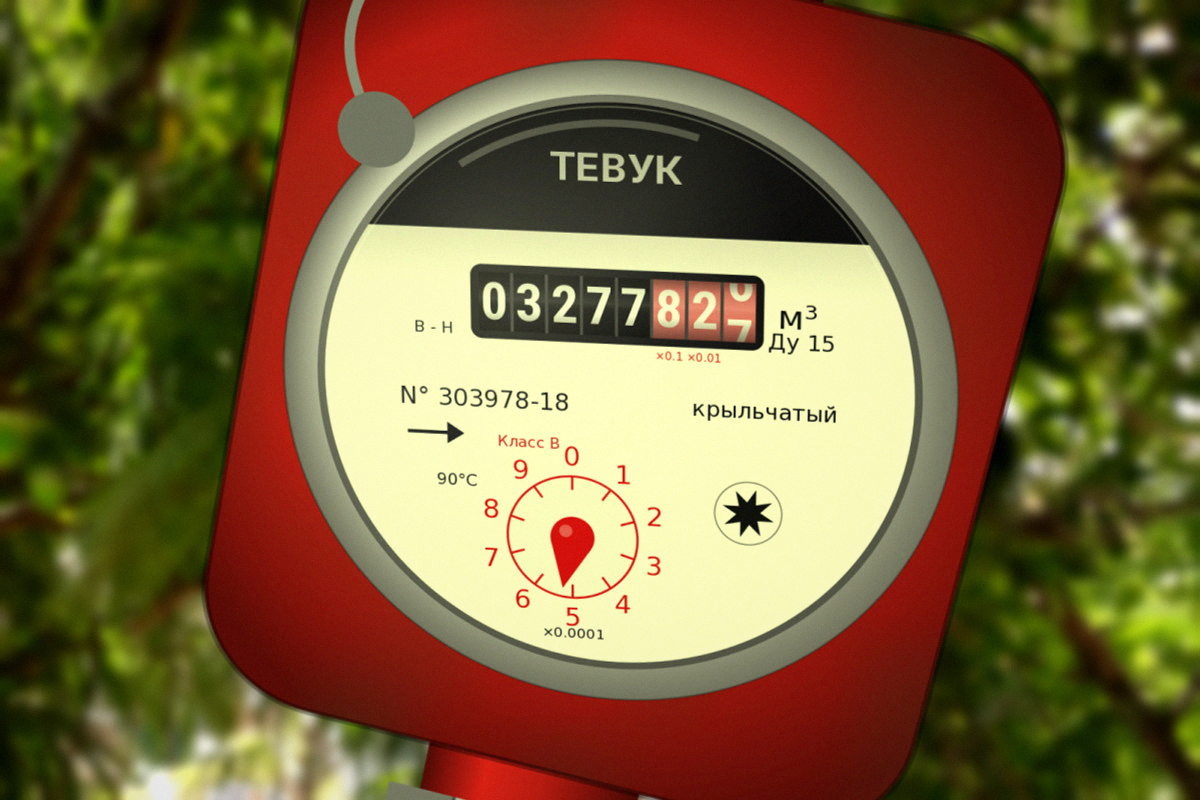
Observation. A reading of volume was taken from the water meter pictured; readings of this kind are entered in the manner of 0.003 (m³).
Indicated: 3277.8265 (m³)
